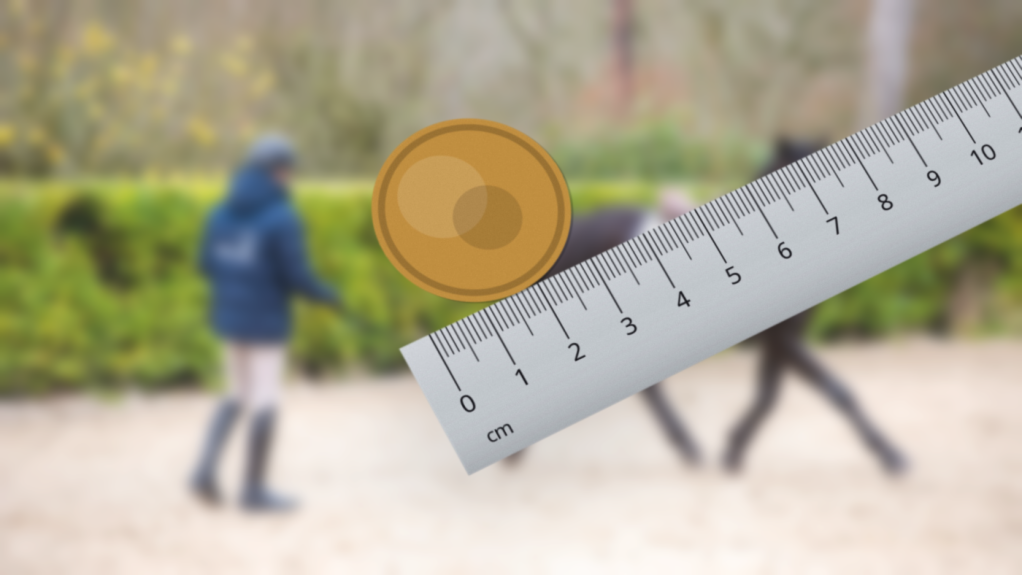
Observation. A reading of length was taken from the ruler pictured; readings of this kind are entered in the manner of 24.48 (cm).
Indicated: 3.3 (cm)
